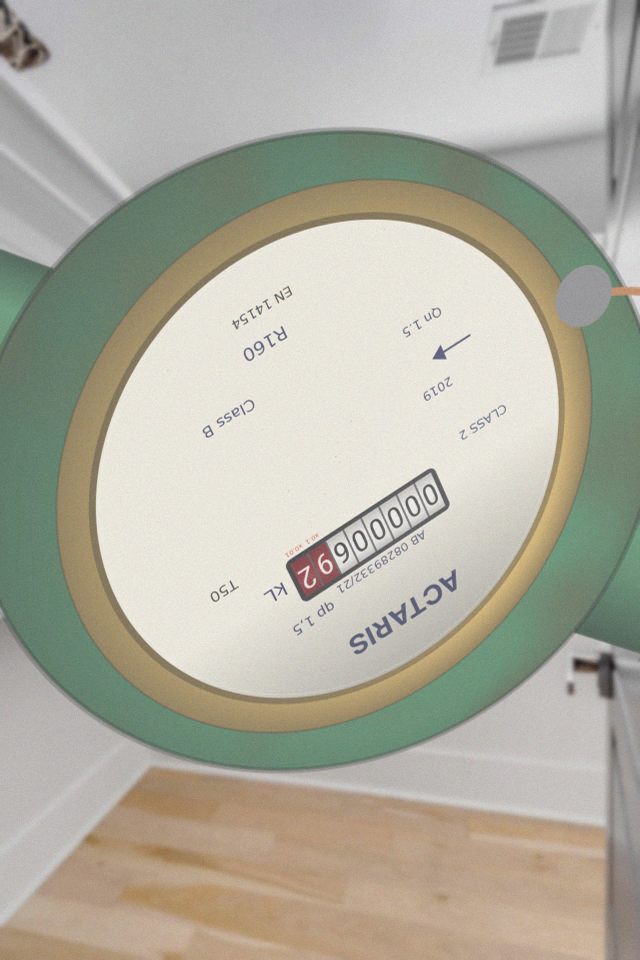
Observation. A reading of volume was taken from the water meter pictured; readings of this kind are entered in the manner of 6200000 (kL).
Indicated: 6.92 (kL)
